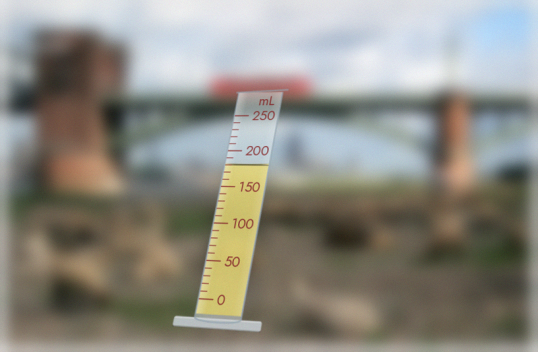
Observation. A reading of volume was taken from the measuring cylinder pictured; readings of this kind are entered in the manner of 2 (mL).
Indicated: 180 (mL)
